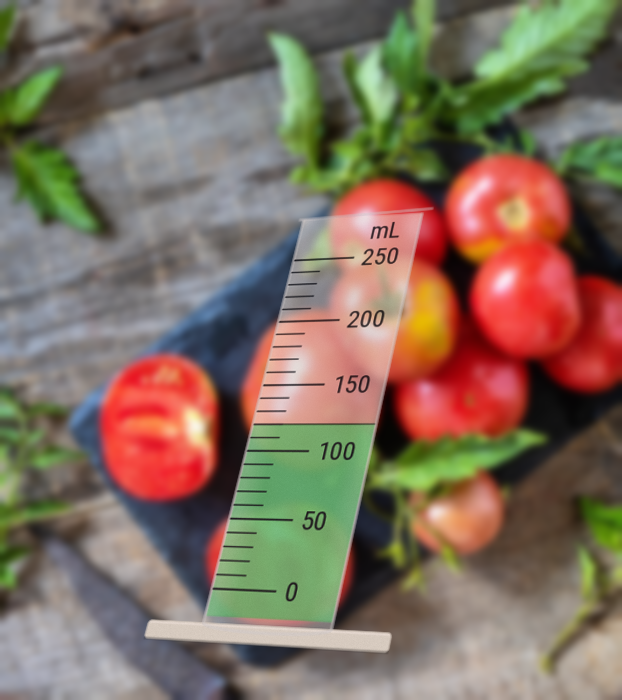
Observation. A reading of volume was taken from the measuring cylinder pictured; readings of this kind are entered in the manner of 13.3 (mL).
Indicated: 120 (mL)
